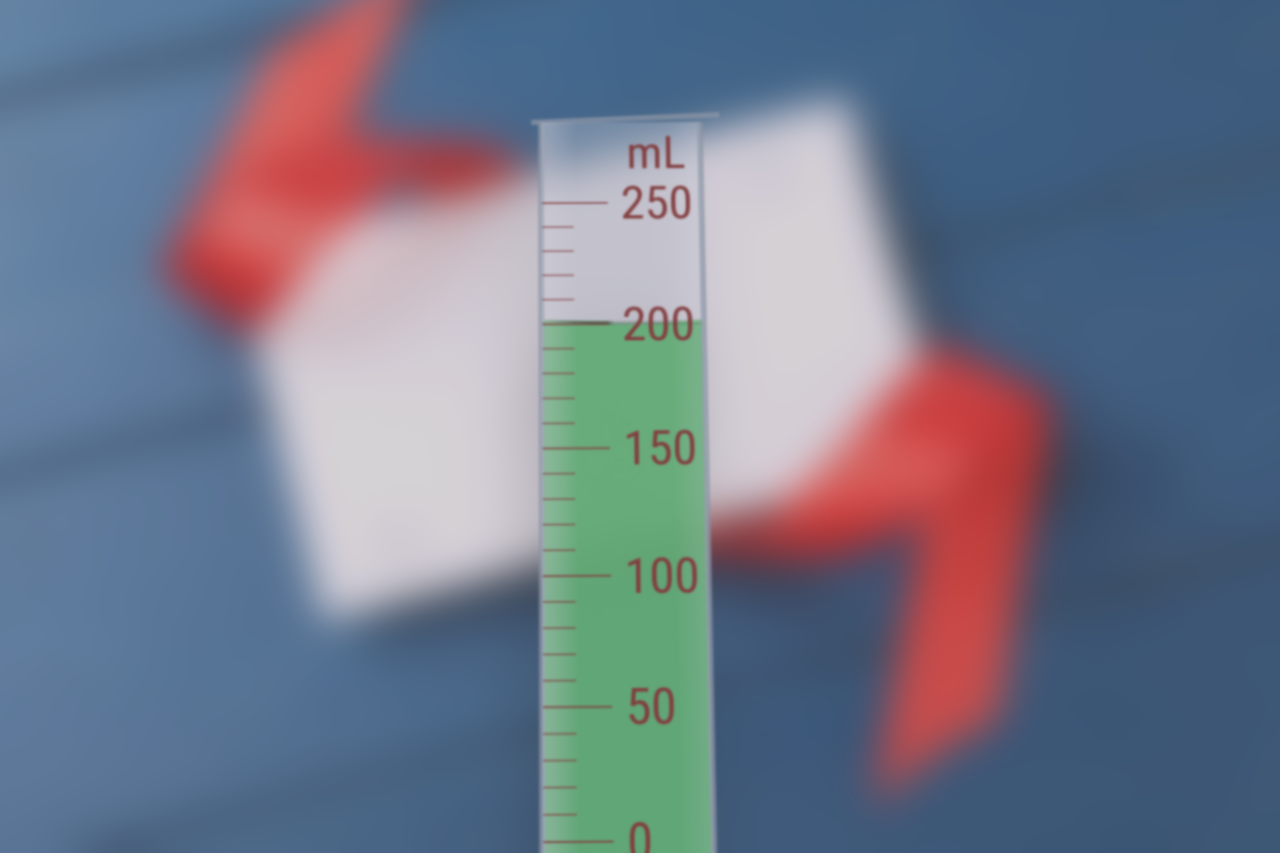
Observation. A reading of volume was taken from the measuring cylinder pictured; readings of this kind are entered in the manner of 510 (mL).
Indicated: 200 (mL)
